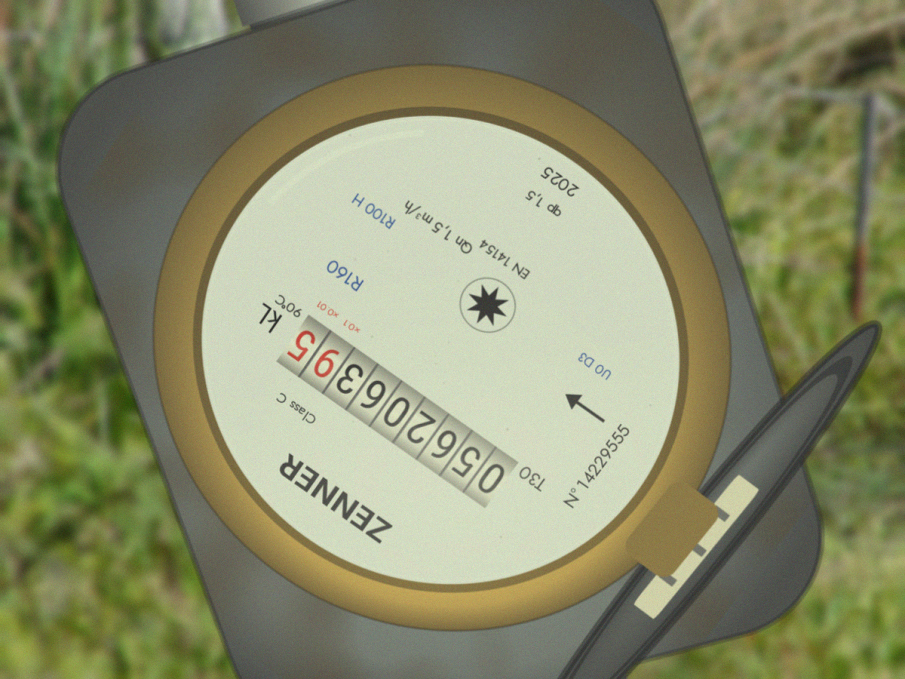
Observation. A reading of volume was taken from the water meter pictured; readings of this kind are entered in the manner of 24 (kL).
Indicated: 562063.95 (kL)
